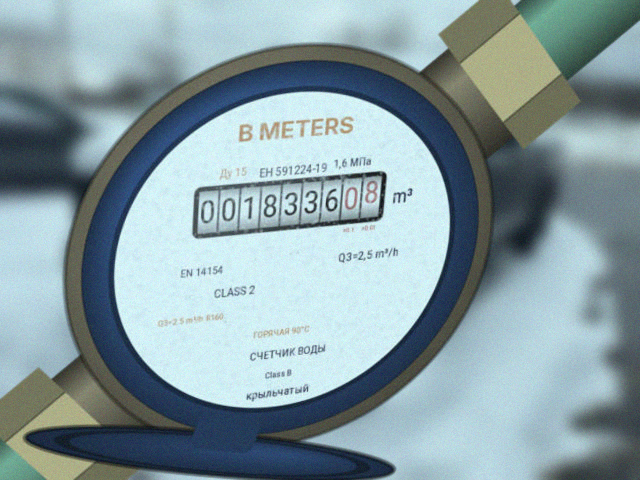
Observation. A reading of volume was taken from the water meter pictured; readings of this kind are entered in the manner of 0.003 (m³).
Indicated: 18336.08 (m³)
